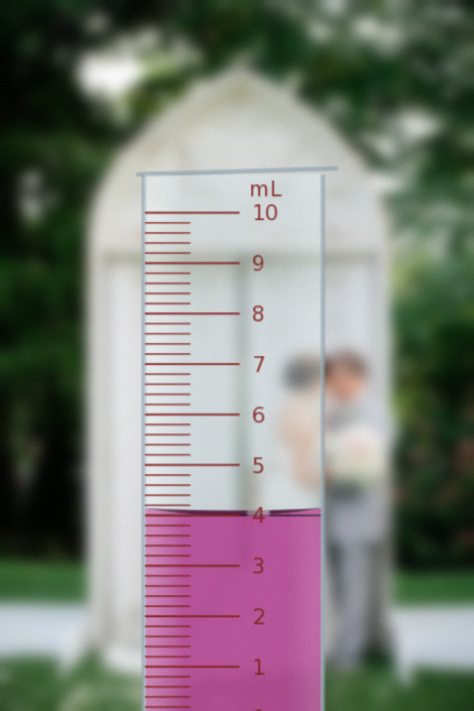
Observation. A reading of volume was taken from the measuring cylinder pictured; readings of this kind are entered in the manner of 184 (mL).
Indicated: 4 (mL)
